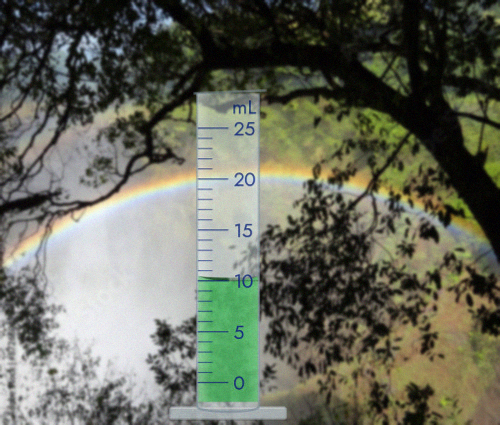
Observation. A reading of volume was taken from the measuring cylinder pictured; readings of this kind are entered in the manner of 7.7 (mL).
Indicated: 10 (mL)
